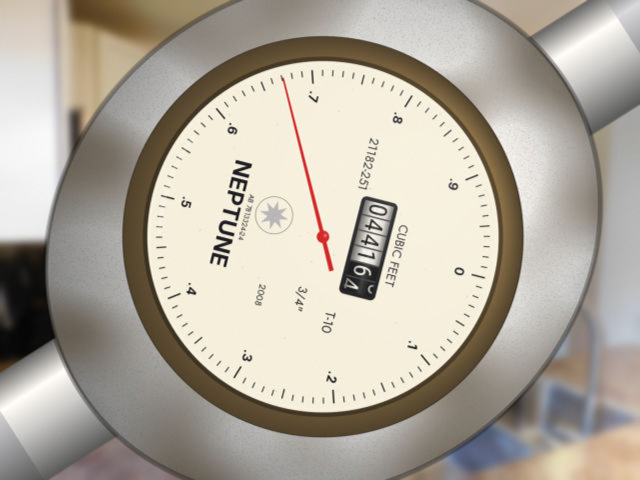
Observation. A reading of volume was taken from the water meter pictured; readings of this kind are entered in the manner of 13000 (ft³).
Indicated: 44163.67 (ft³)
